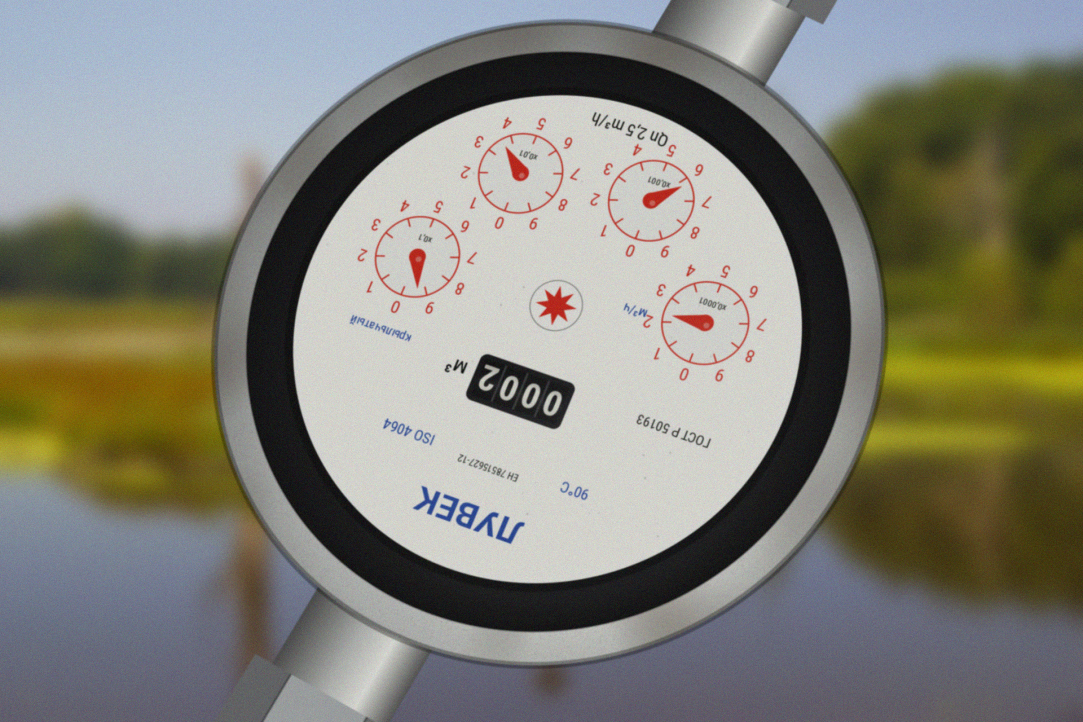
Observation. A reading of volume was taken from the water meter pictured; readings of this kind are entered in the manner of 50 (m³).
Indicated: 1.9362 (m³)
